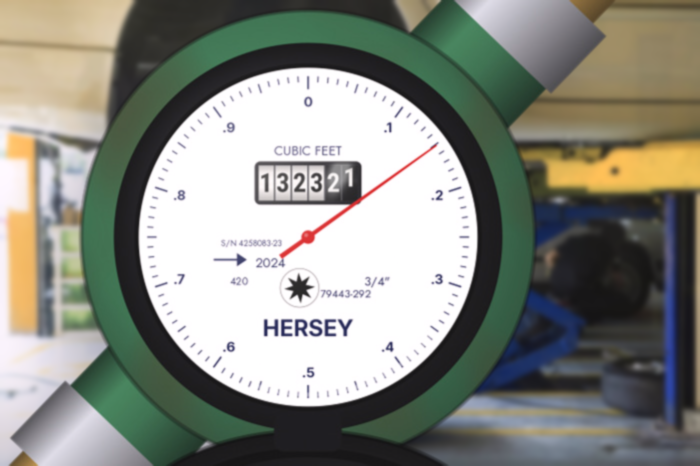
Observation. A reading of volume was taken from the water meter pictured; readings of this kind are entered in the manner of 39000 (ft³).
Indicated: 132321.15 (ft³)
